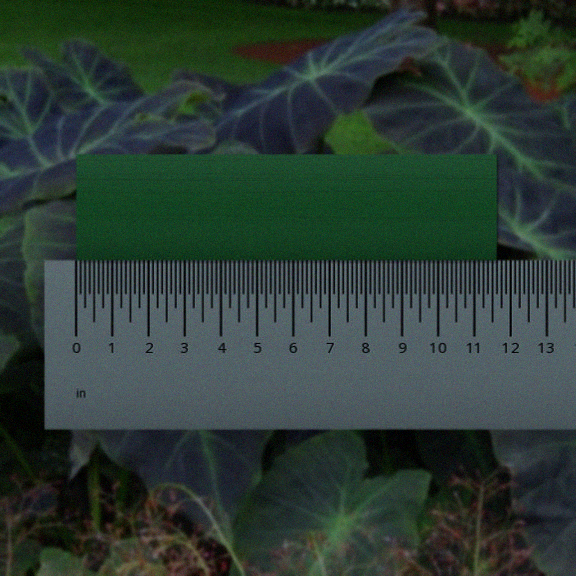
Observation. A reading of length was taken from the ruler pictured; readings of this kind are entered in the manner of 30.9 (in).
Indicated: 11.625 (in)
